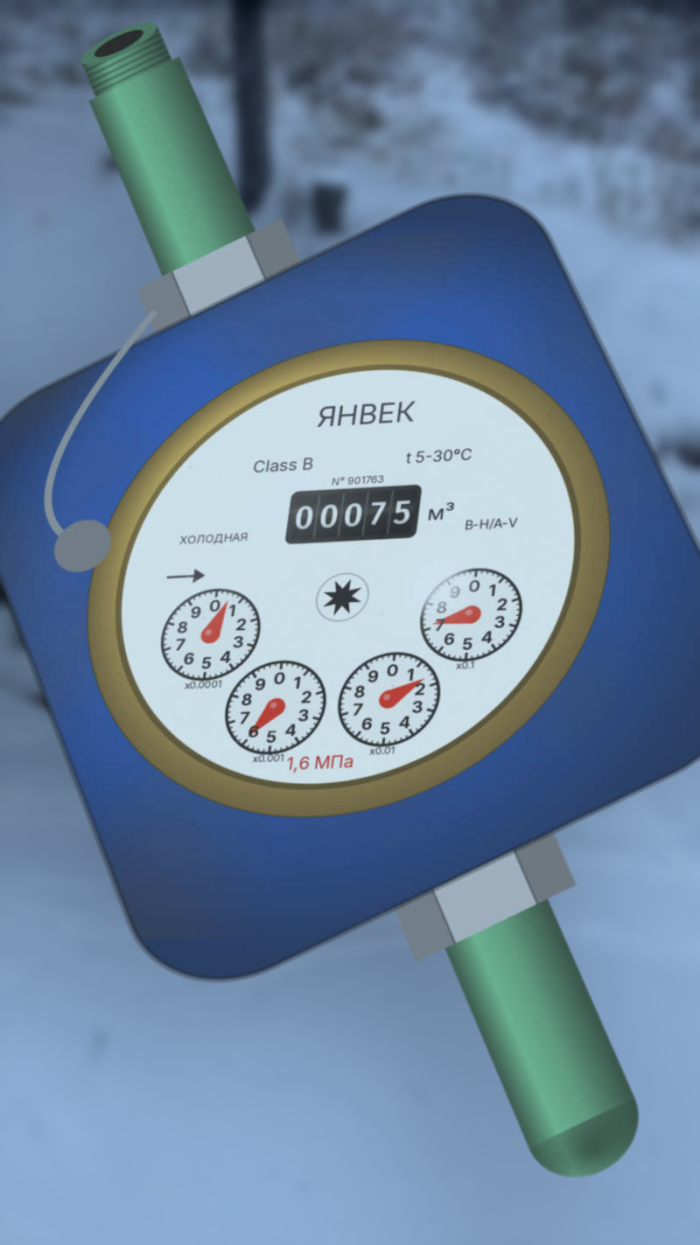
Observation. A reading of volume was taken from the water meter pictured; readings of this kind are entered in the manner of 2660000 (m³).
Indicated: 75.7160 (m³)
